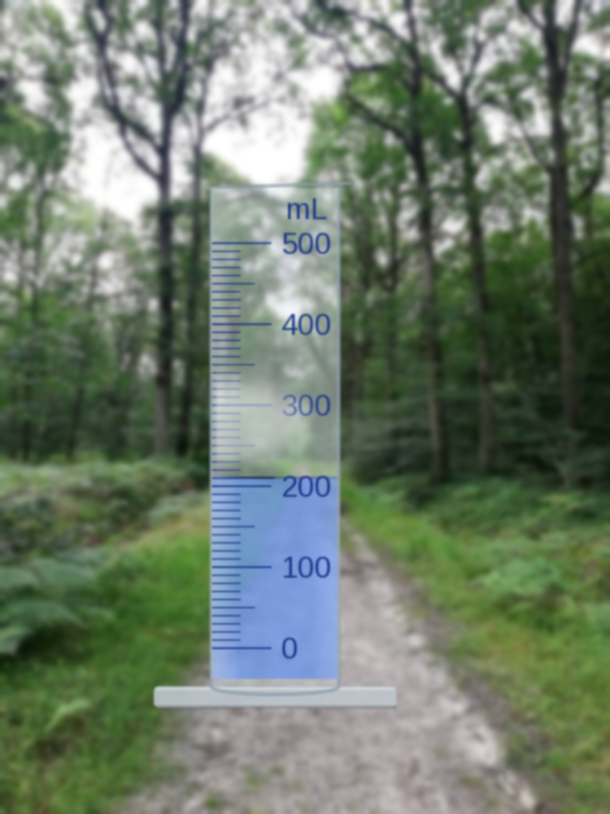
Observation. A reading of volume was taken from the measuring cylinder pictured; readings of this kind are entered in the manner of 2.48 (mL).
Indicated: 210 (mL)
